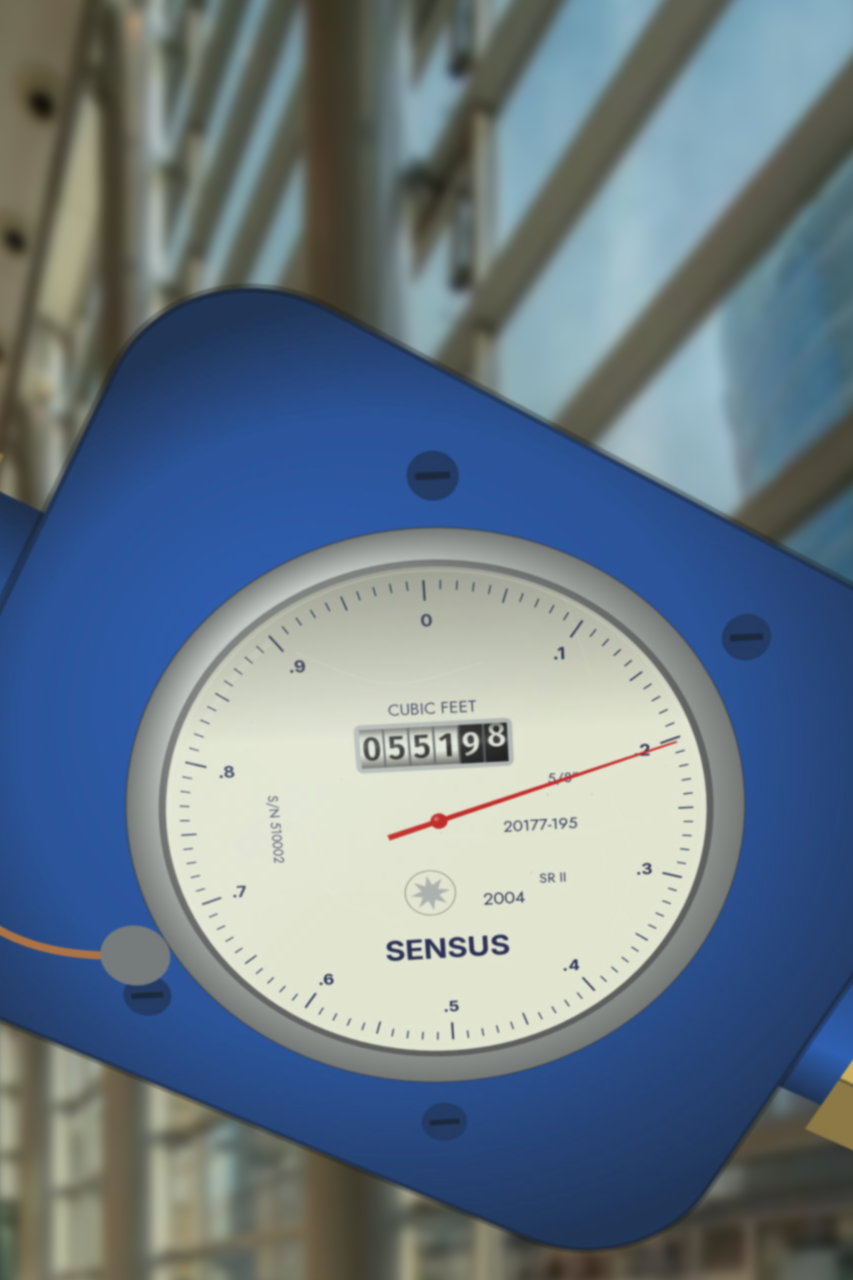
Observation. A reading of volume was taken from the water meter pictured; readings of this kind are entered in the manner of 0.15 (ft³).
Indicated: 55198.20 (ft³)
